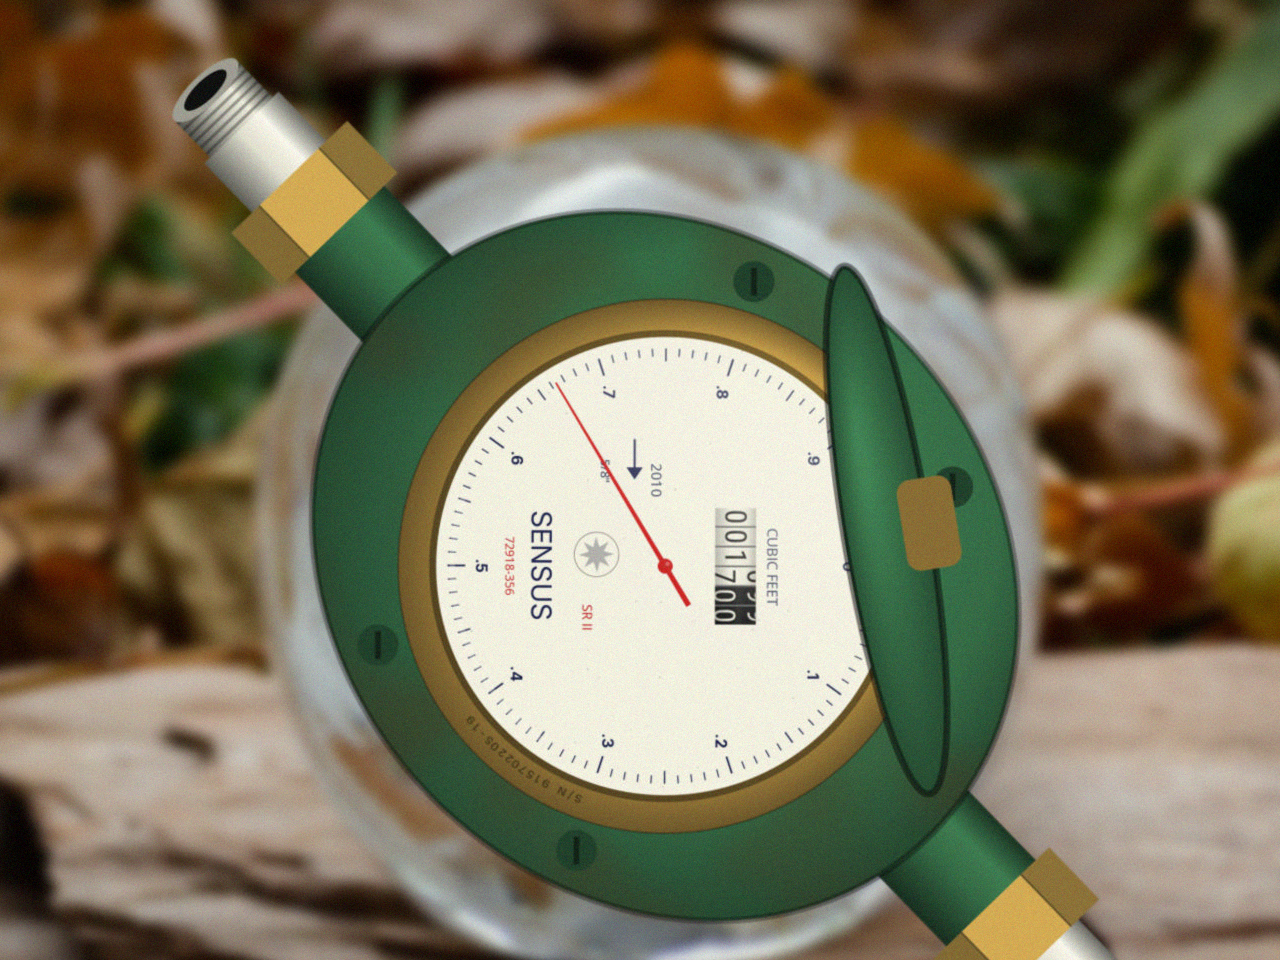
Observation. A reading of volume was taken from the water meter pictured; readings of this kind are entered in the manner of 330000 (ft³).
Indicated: 1699.66 (ft³)
